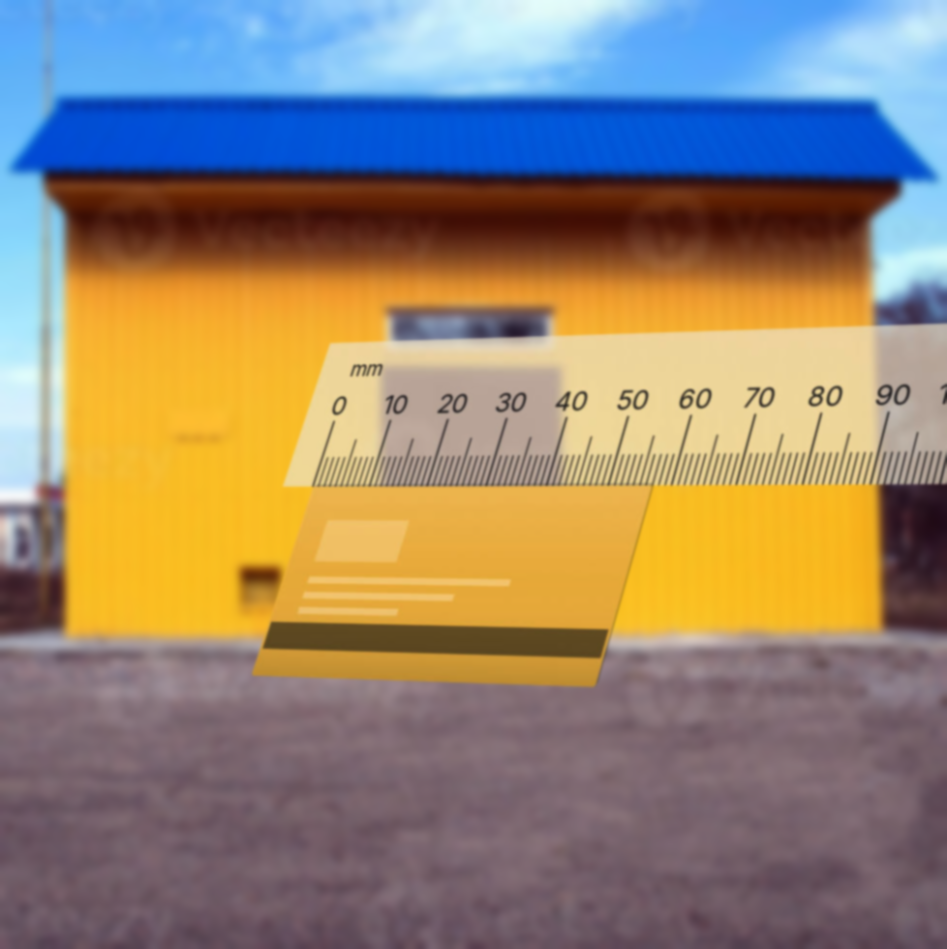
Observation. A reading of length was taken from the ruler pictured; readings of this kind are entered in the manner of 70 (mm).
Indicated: 57 (mm)
